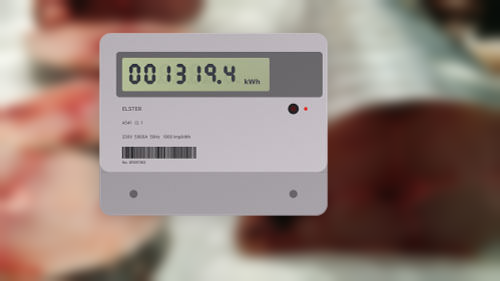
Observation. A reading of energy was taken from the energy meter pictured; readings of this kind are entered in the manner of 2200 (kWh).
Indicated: 1319.4 (kWh)
